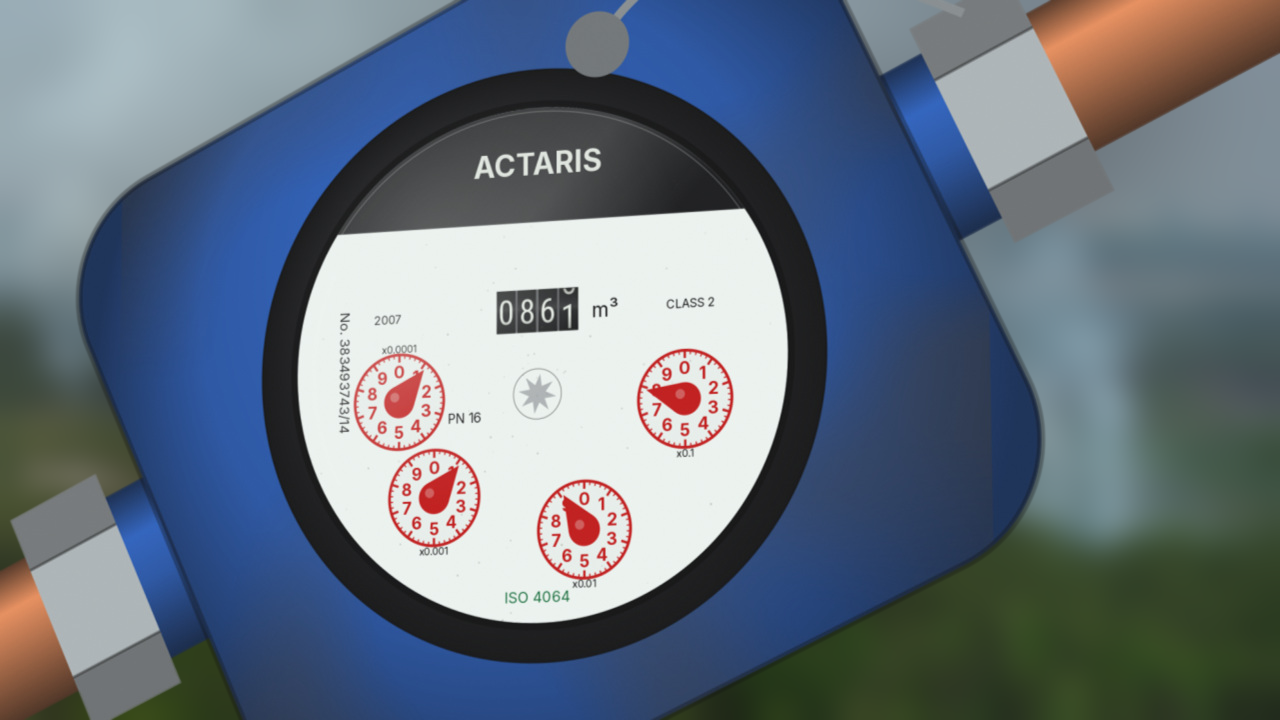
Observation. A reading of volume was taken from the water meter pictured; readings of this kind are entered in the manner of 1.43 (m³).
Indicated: 860.7911 (m³)
